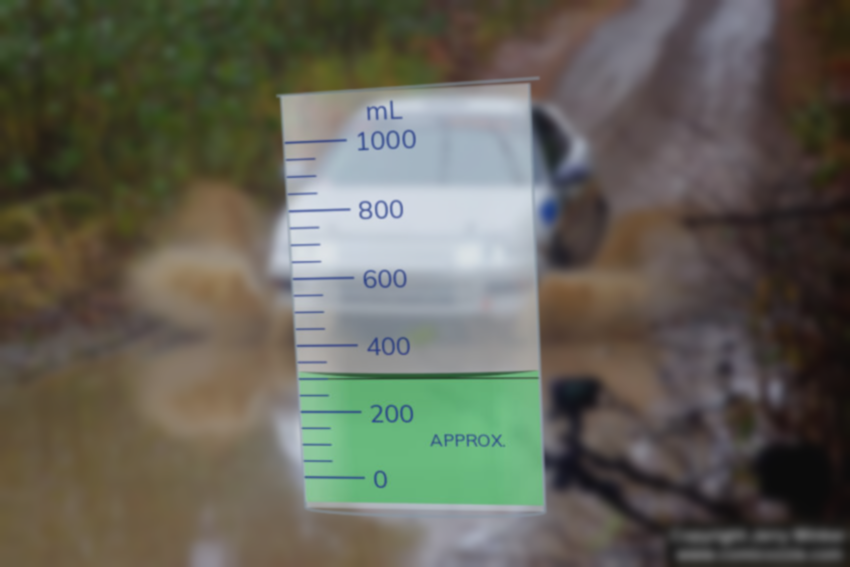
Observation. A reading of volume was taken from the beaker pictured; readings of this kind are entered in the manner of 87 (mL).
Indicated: 300 (mL)
